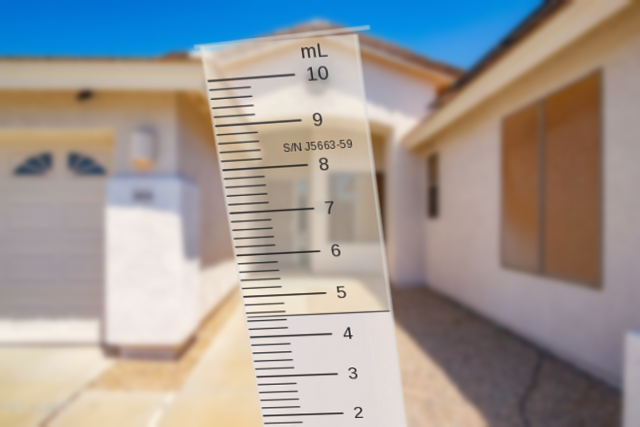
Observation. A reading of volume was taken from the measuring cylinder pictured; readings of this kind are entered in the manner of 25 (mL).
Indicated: 4.5 (mL)
